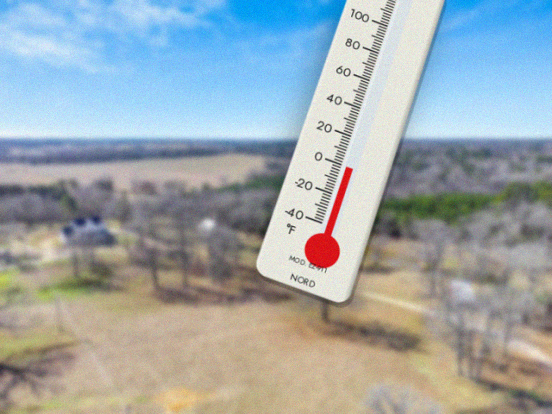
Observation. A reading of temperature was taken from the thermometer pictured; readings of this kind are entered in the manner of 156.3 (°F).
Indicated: 0 (°F)
